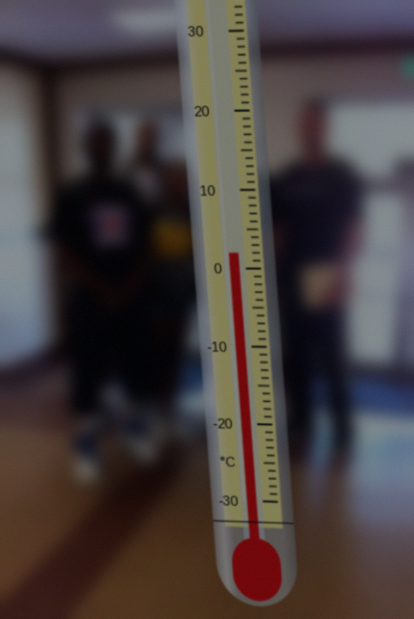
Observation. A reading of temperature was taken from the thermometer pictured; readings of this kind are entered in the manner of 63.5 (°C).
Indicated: 2 (°C)
